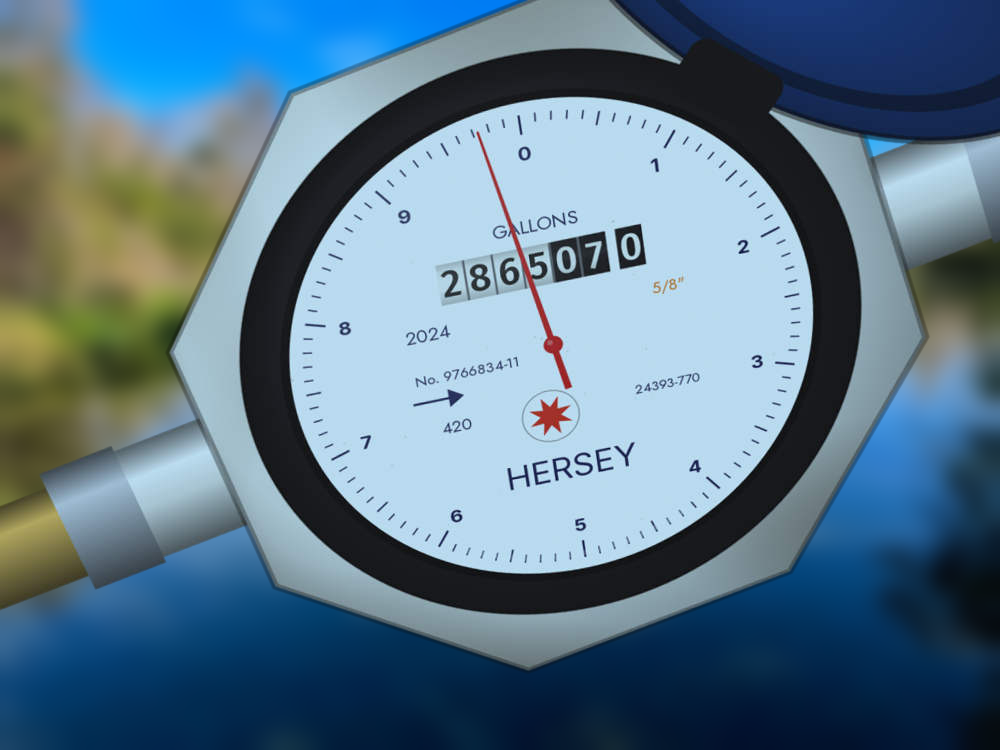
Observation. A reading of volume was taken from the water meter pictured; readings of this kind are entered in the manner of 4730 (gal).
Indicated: 2865069.7 (gal)
